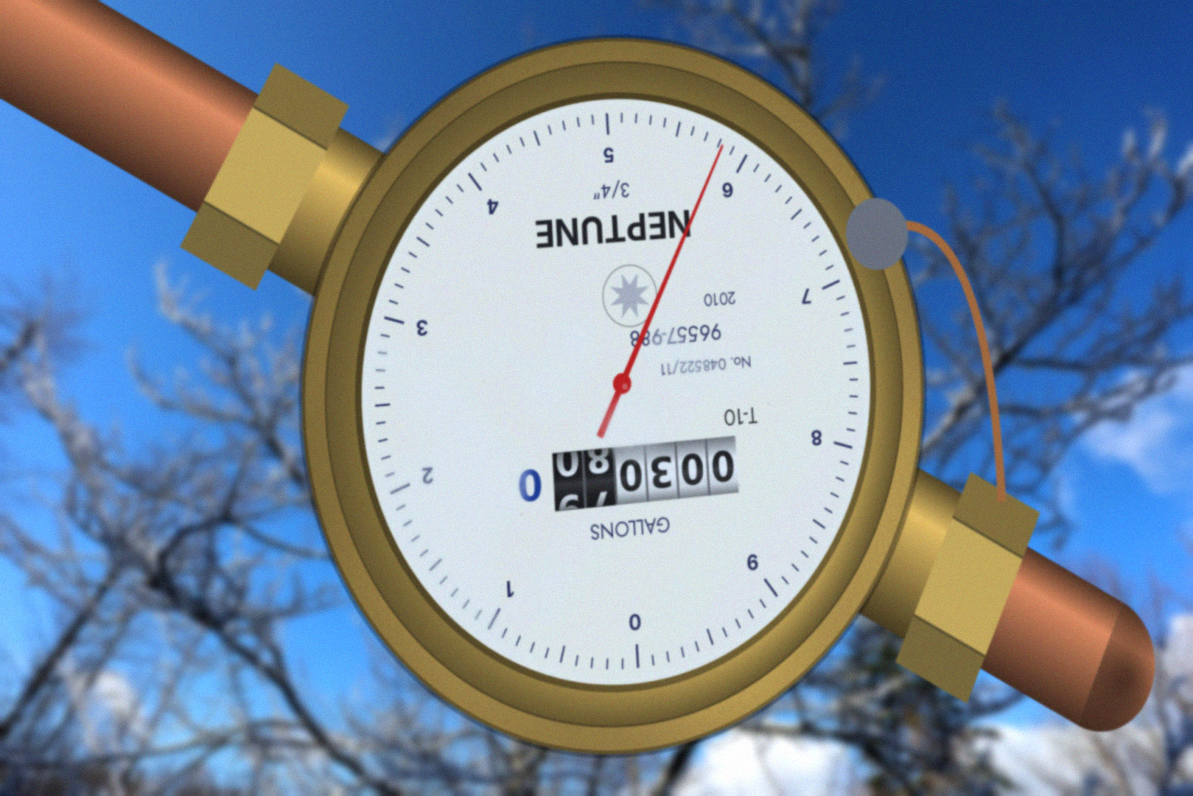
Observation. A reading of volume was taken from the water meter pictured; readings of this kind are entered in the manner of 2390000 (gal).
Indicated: 30795.8 (gal)
